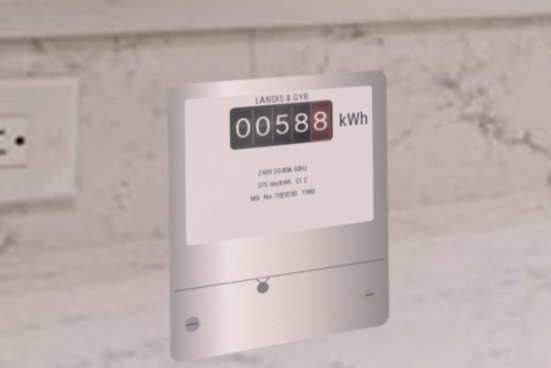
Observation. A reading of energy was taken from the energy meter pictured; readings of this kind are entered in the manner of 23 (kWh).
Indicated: 58.8 (kWh)
